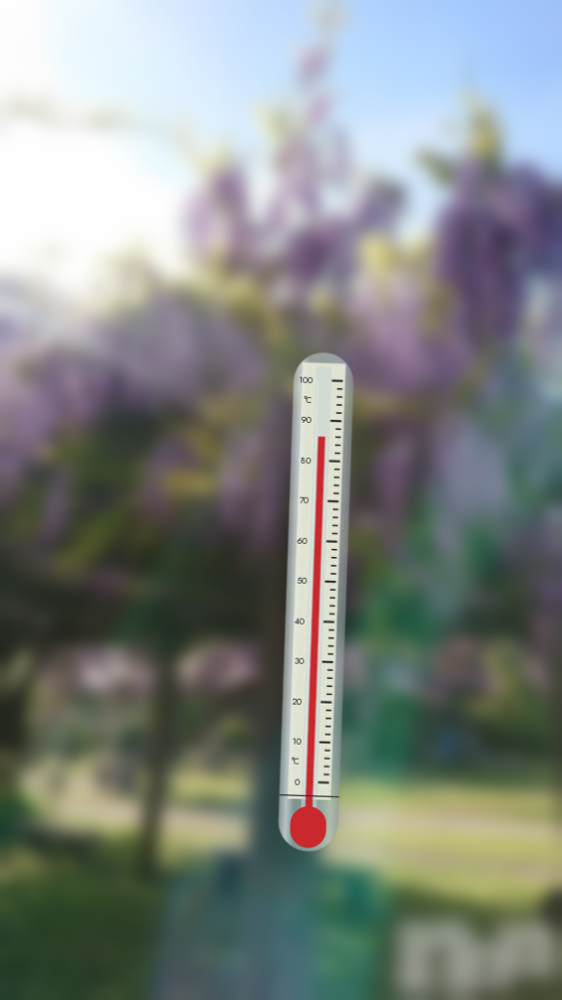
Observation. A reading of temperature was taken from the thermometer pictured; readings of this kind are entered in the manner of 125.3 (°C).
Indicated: 86 (°C)
